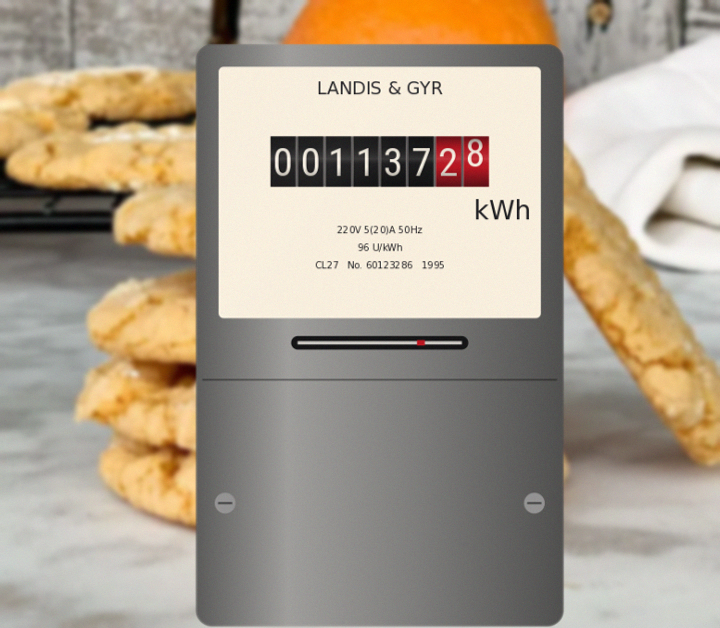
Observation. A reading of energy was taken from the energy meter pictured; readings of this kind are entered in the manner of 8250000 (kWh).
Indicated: 1137.28 (kWh)
